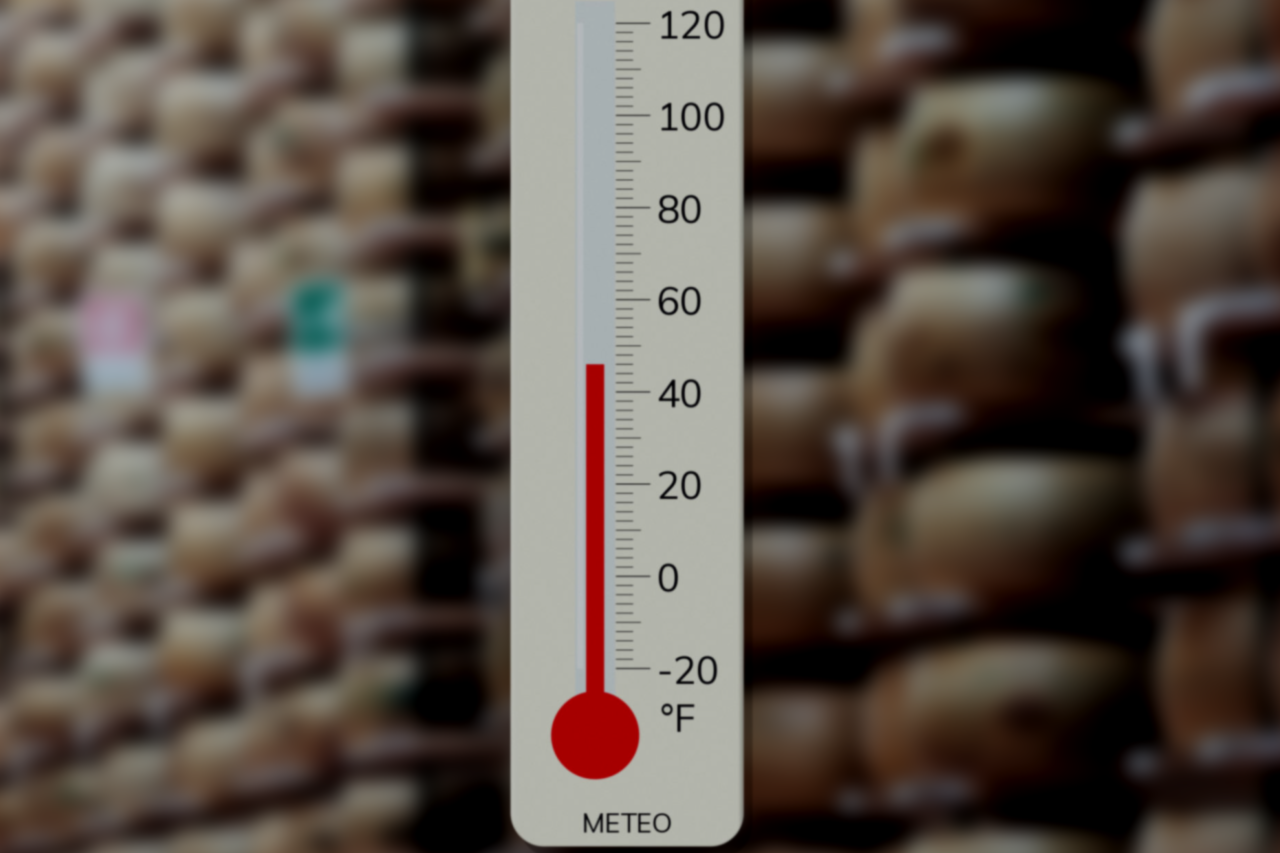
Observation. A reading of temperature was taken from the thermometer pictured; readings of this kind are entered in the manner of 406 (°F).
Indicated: 46 (°F)
